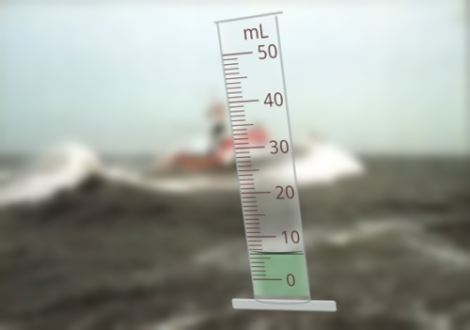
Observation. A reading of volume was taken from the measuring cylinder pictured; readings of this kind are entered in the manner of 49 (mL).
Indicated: 6 (mL)
